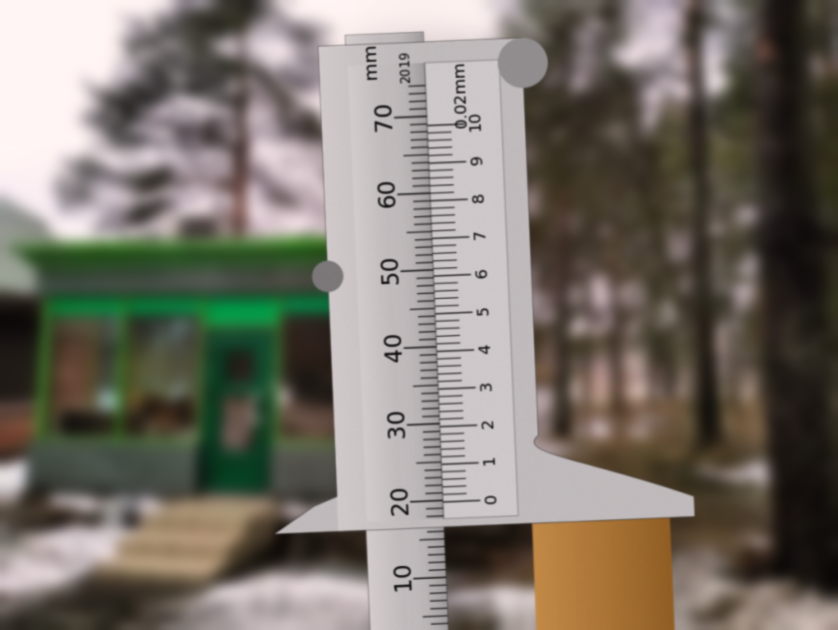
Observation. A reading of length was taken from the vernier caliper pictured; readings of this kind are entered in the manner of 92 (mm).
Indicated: 19.8 (mm)
